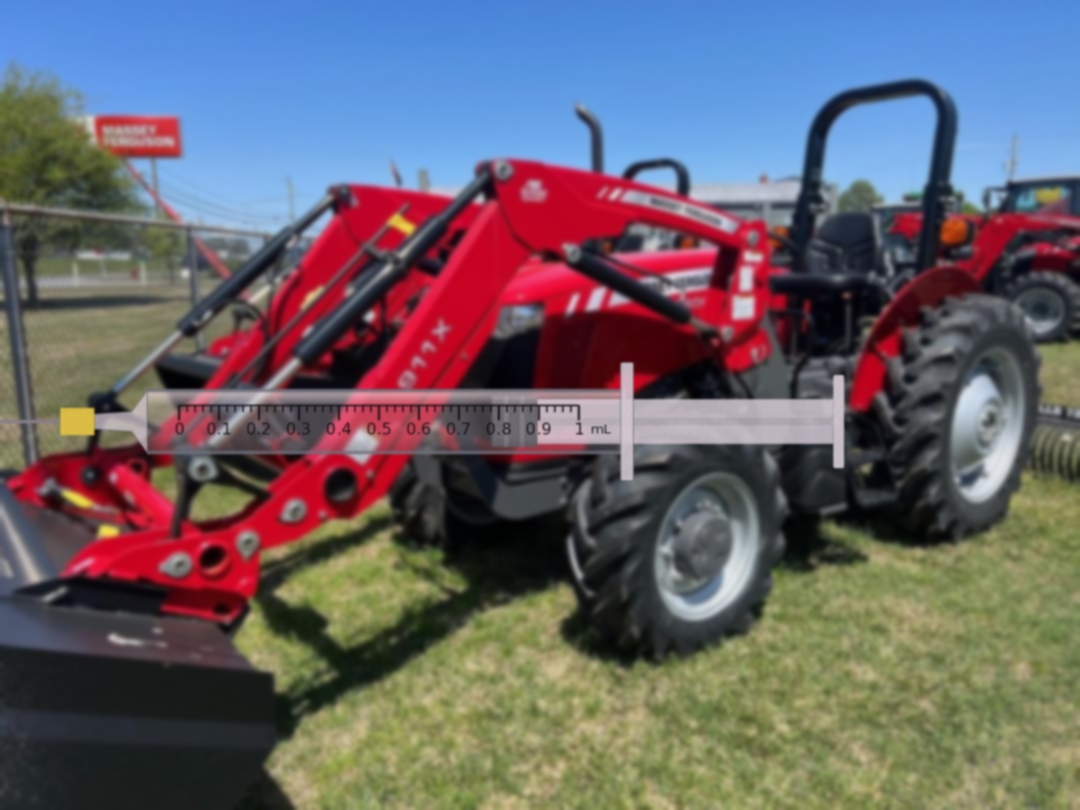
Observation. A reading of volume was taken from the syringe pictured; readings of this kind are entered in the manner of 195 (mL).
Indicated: 0.78 (mL)
